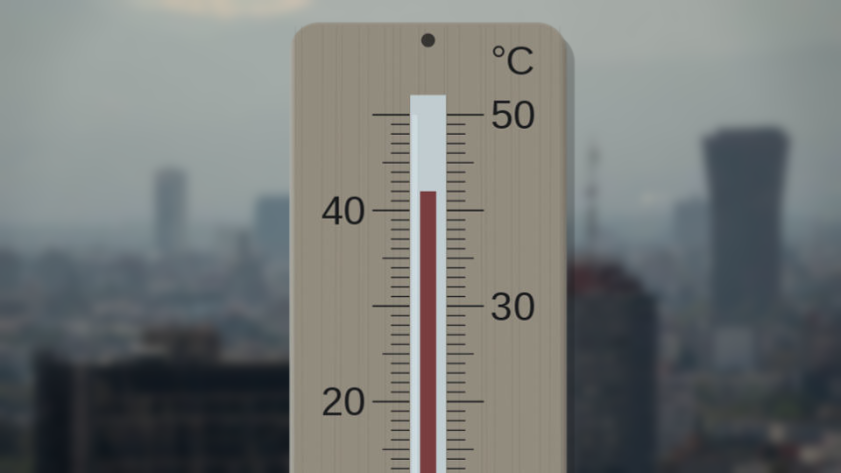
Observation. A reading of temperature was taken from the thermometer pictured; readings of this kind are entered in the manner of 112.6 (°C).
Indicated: 42 (°C)
